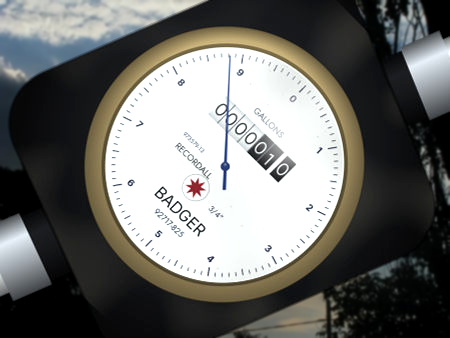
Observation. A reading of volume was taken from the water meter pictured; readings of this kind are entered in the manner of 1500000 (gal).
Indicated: 8.8 (gal)
